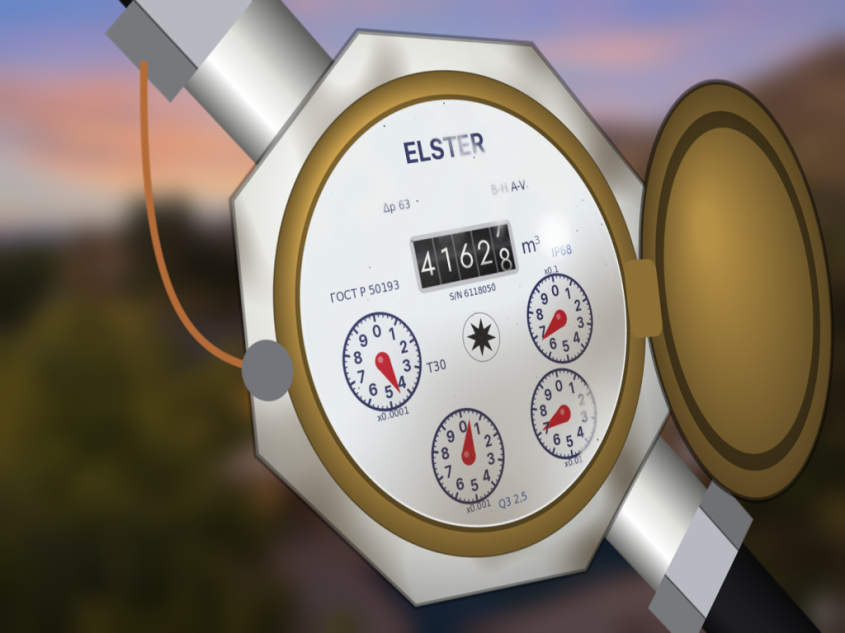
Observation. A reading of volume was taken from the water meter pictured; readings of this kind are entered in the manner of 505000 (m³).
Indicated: 41627.6704 (m³)
